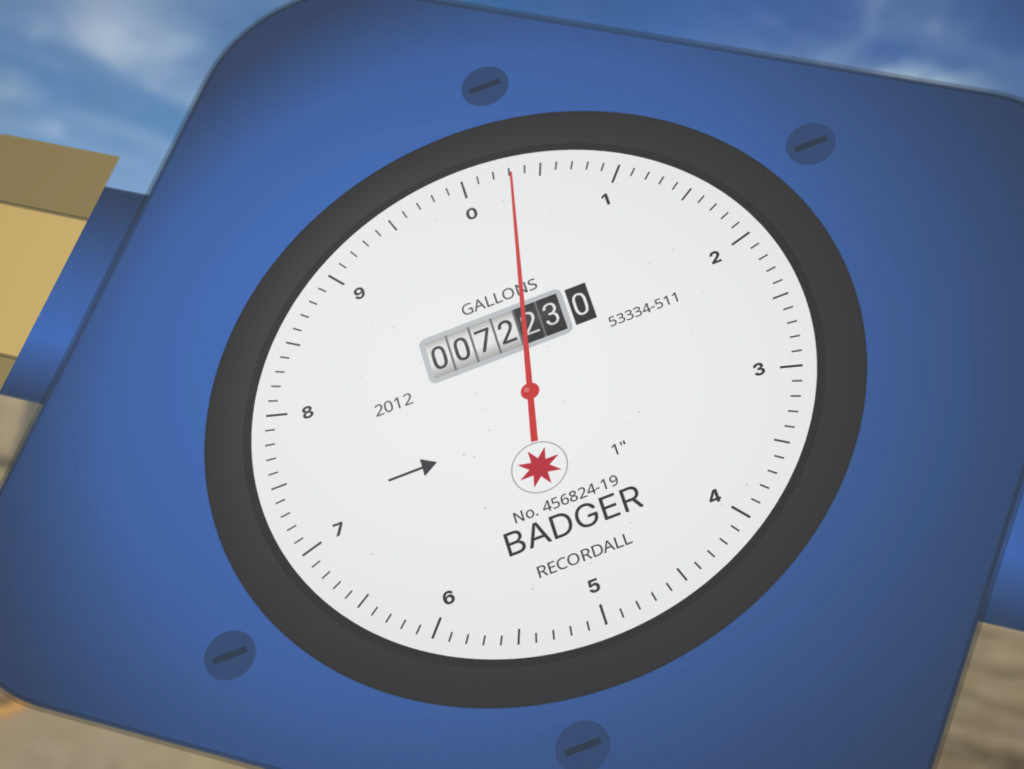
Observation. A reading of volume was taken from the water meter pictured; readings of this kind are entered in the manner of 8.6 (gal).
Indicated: 72230.3 (gal)
